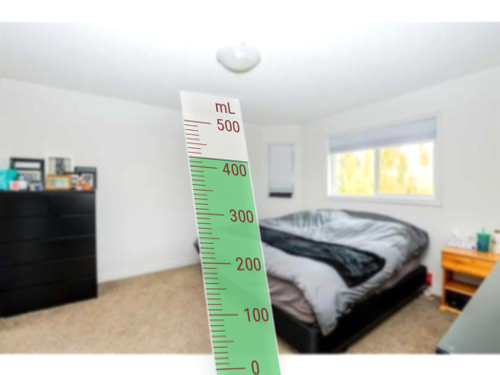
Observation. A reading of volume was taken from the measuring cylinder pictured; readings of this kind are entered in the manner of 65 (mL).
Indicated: 420 (mL)
